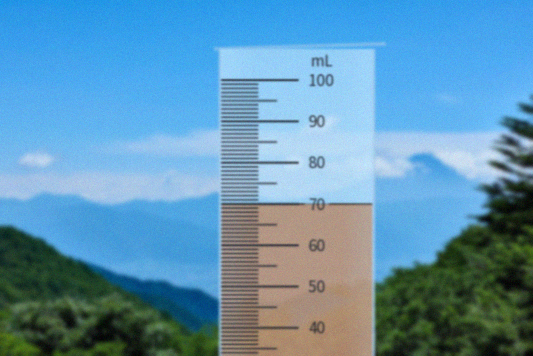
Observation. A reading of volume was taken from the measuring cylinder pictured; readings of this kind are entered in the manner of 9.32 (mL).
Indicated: 70 (mL)
